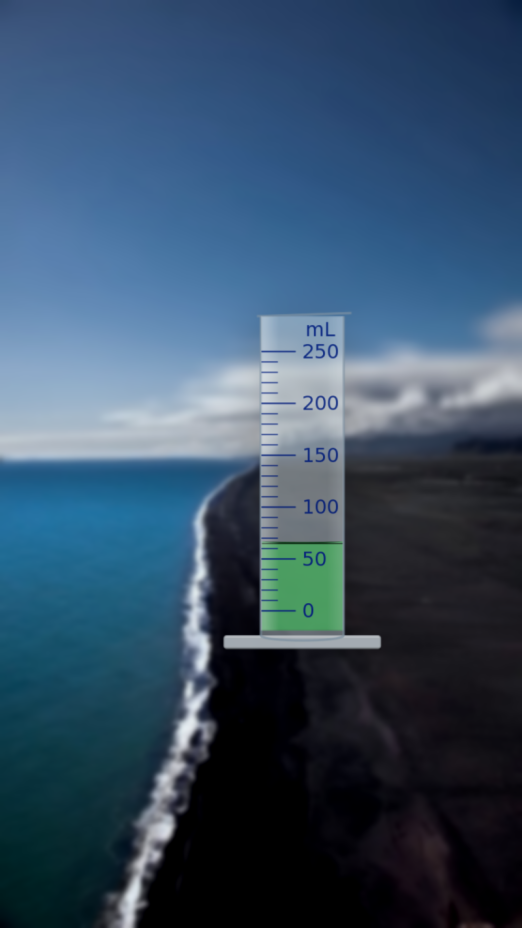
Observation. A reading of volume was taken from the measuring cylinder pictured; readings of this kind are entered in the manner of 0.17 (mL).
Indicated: 65 (mL)
